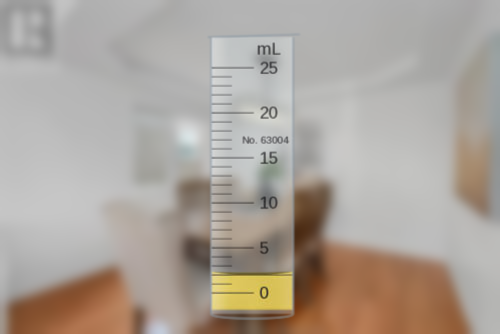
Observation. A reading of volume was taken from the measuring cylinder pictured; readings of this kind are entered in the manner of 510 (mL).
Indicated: 2 (mL)
